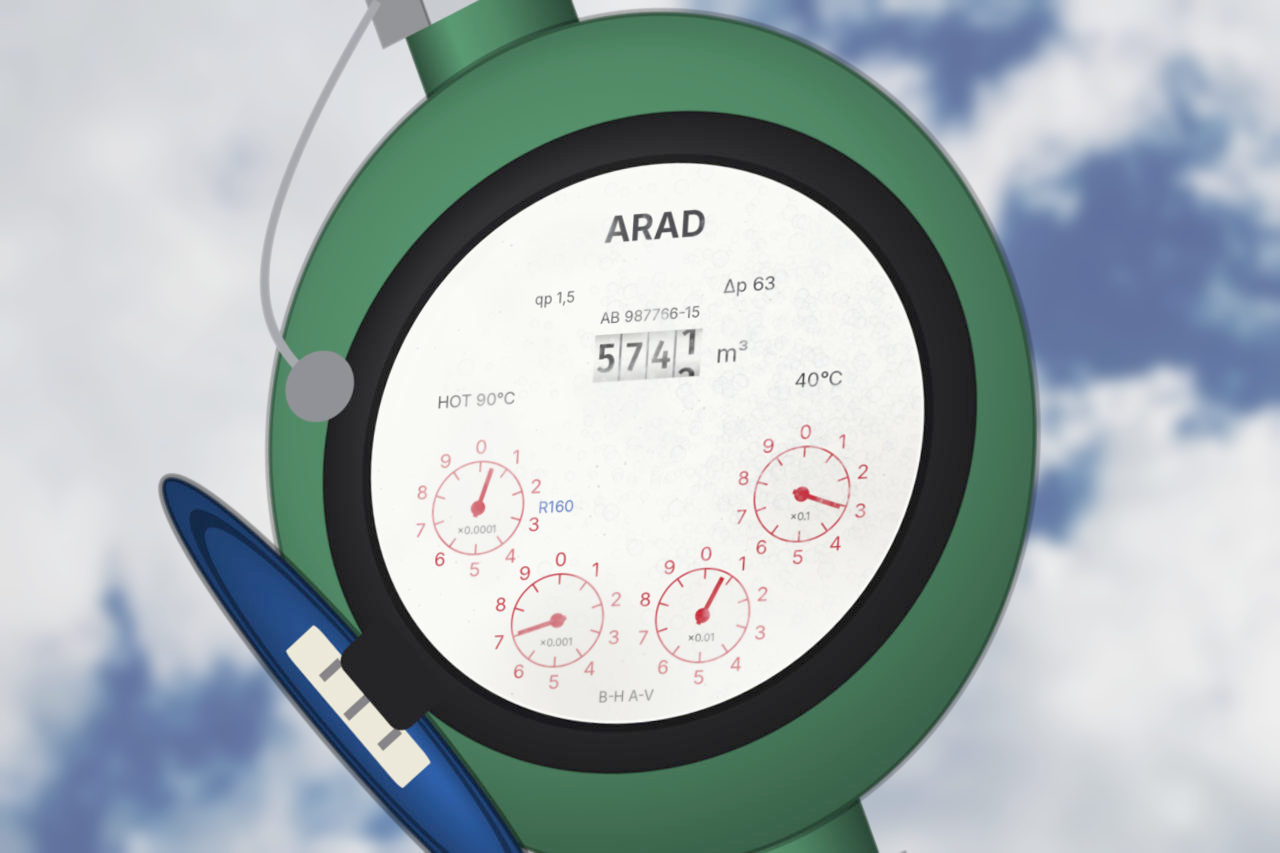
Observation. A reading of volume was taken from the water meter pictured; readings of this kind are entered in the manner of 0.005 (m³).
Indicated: 5741.3070 (m³)
